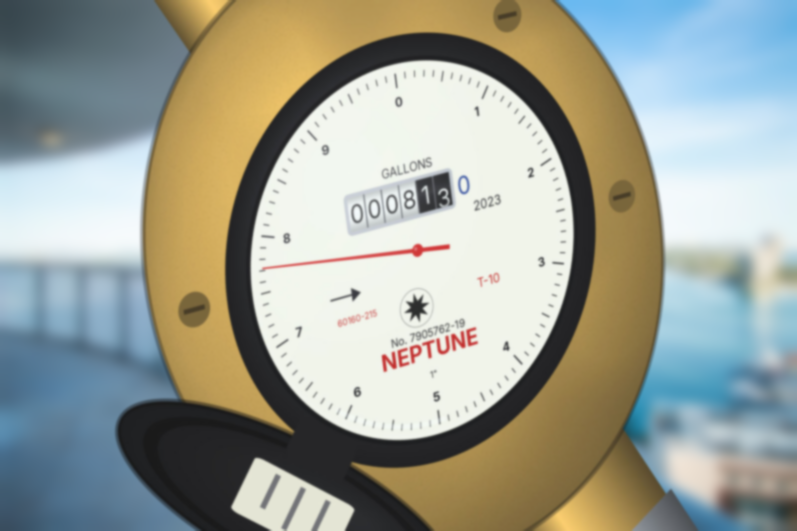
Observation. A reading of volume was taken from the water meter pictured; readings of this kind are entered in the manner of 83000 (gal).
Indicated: 8127.7 (gal)
